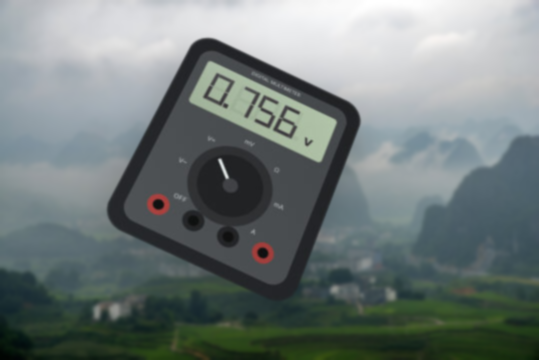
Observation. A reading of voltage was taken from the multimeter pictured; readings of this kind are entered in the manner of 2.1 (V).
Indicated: 0.756 (V)
